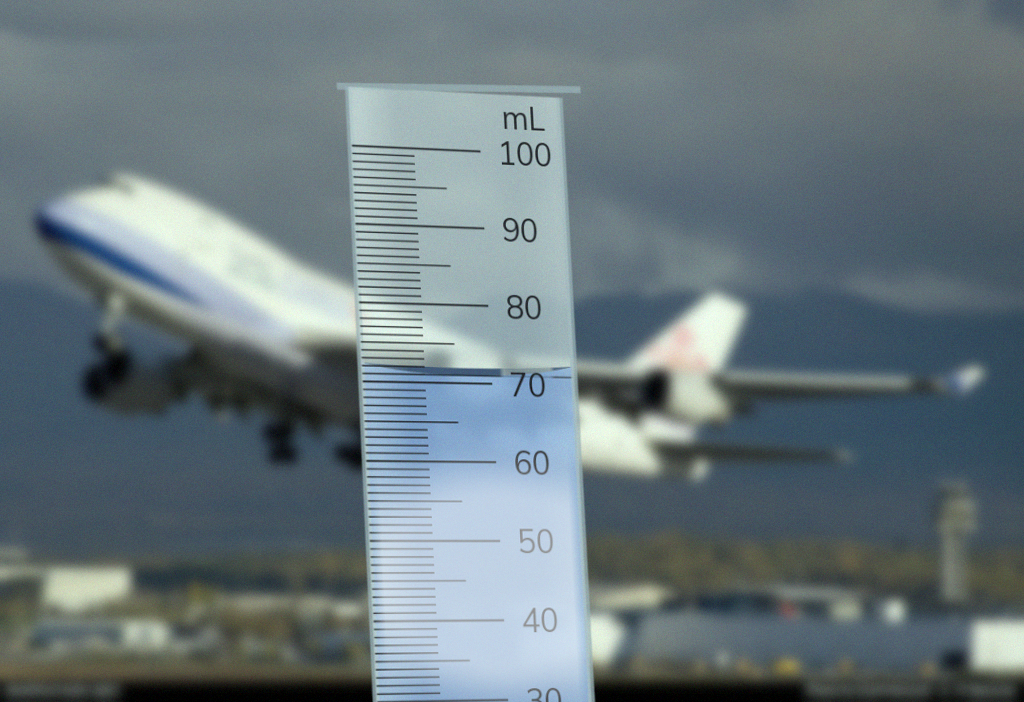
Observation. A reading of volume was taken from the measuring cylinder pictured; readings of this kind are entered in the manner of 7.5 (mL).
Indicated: 71 (mL)
